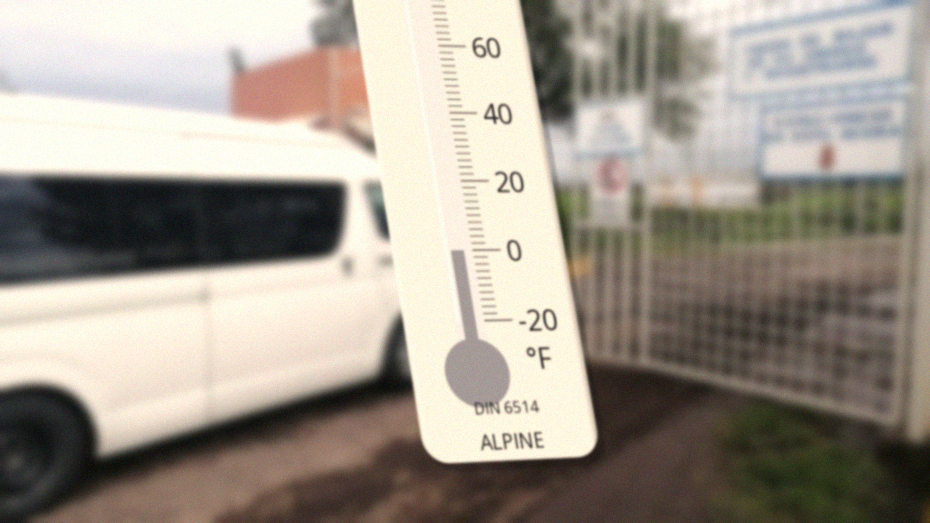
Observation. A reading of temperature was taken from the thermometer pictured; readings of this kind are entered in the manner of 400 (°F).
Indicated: 0 (°F)
